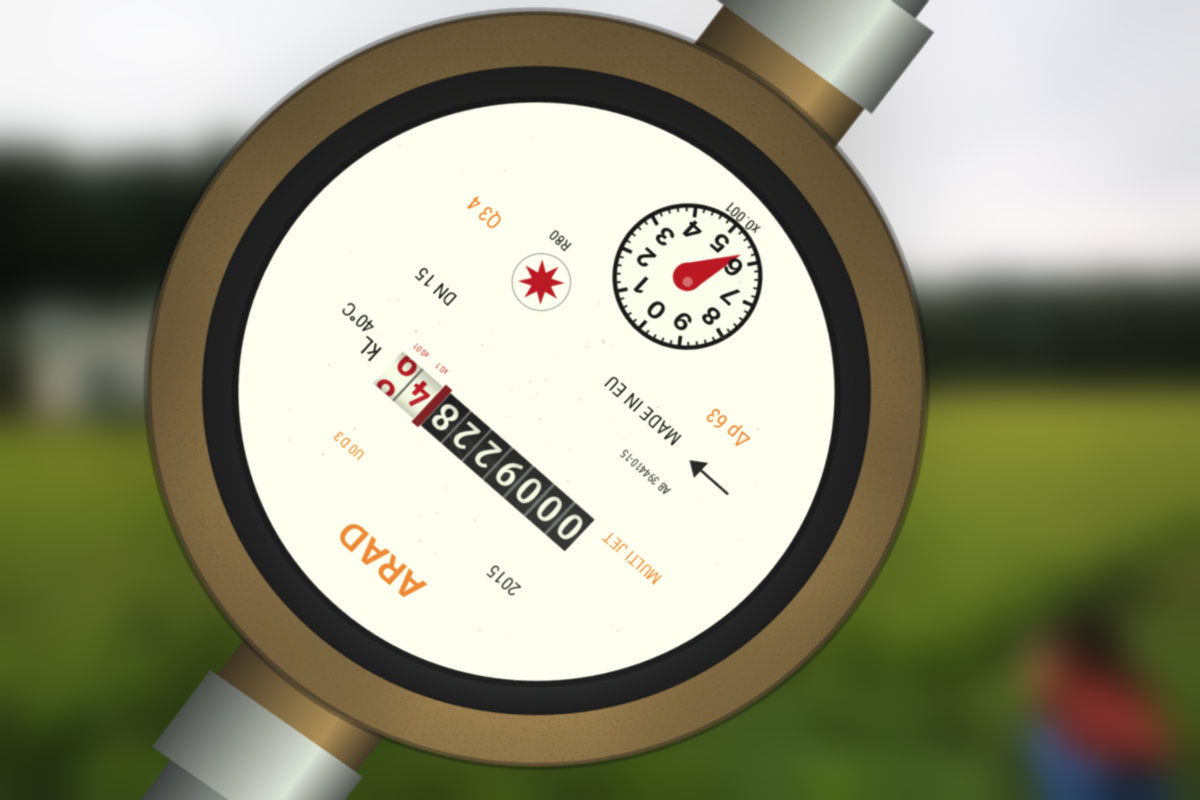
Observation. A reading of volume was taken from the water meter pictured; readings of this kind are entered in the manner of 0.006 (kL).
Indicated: 9228.485 (kL)
